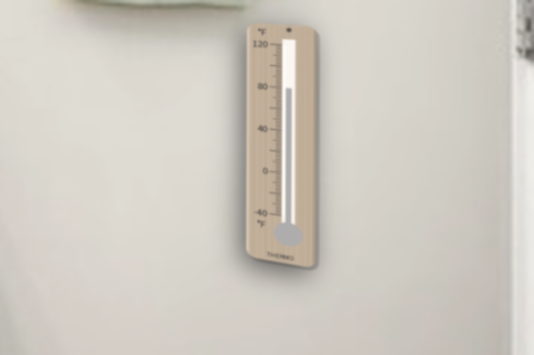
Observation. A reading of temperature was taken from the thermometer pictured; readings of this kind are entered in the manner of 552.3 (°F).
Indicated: 80 (°F)
